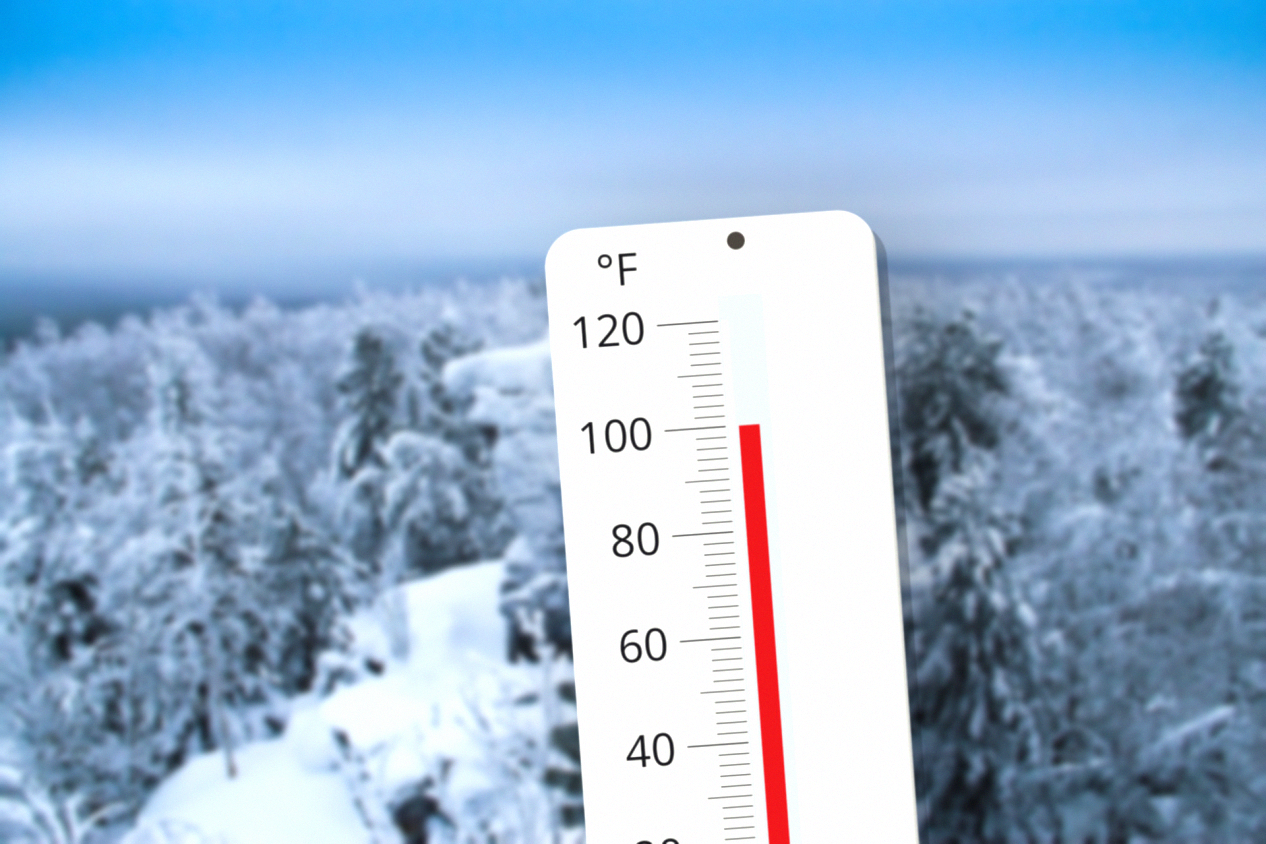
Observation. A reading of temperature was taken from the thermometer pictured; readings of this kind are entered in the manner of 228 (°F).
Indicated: 100 (°F)
